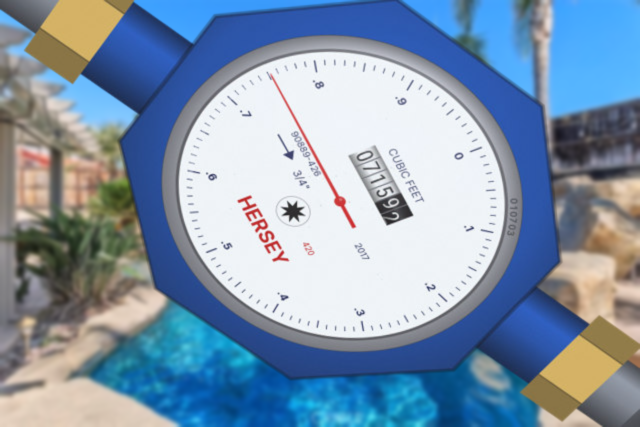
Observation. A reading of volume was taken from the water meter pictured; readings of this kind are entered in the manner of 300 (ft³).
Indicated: 71591.75 (ft³)
